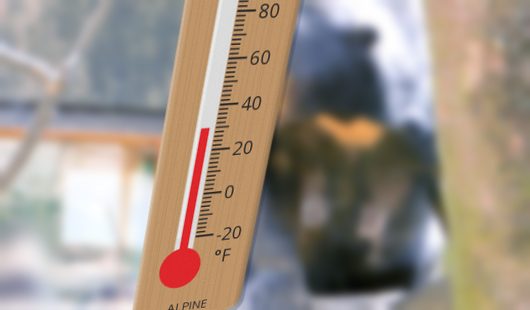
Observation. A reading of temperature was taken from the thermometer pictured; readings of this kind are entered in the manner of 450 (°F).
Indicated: 30 (°F)
